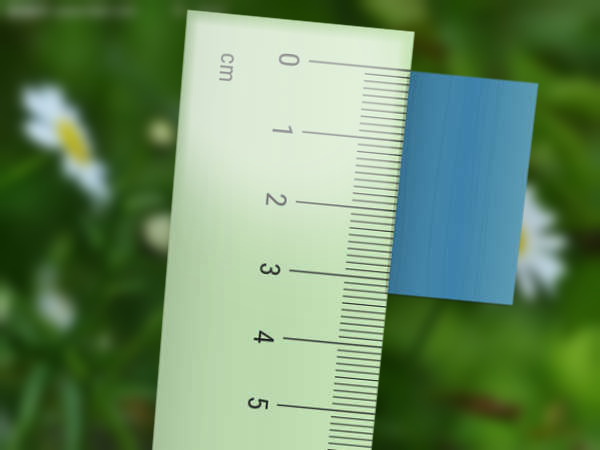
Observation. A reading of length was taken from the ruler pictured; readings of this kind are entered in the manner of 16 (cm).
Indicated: 3.2 (cm)
